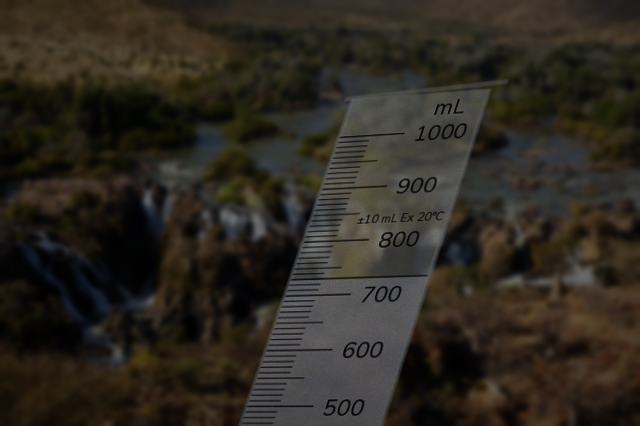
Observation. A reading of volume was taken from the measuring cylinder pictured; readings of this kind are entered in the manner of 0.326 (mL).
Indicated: 730 (mL)
